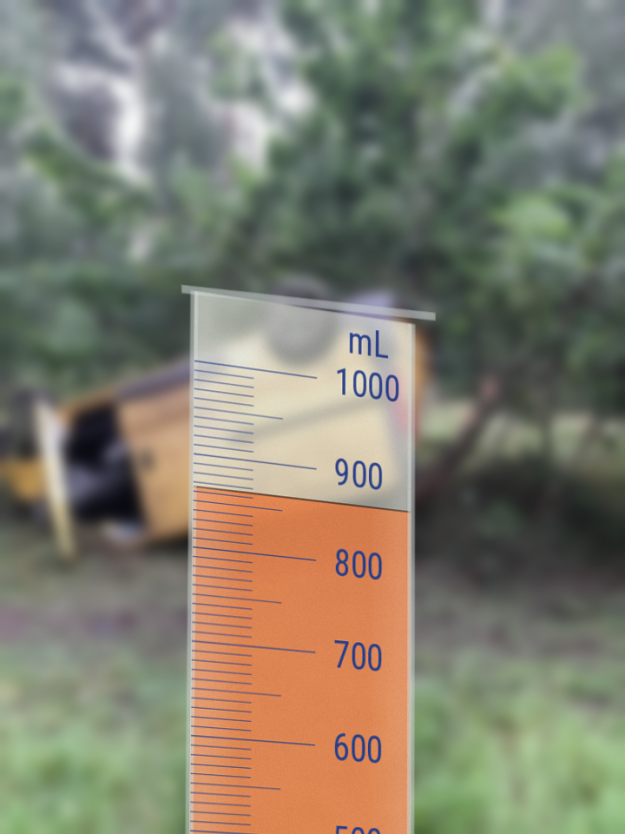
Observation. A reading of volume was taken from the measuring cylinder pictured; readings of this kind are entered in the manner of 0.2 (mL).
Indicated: 865 (mL)
